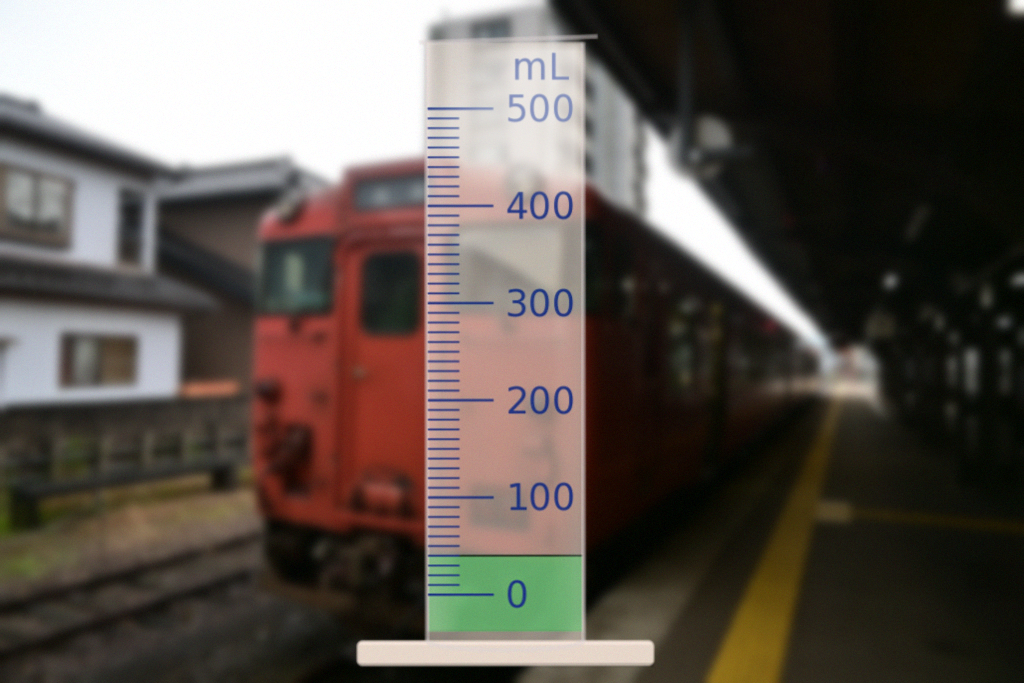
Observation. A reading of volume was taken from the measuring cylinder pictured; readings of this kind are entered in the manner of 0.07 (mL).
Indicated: 40 (mL)
